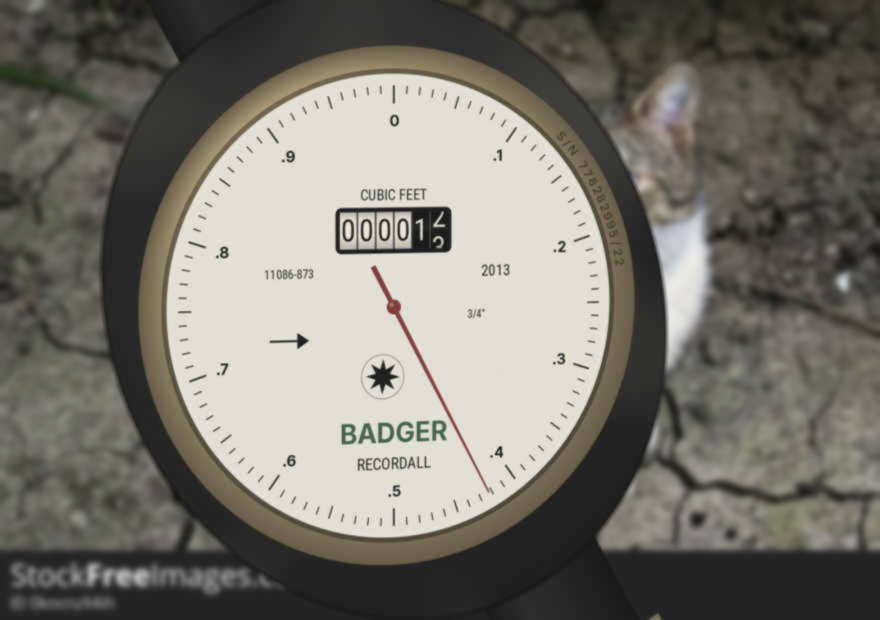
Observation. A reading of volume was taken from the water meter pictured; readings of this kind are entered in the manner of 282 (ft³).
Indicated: 12.42 (ft³)
